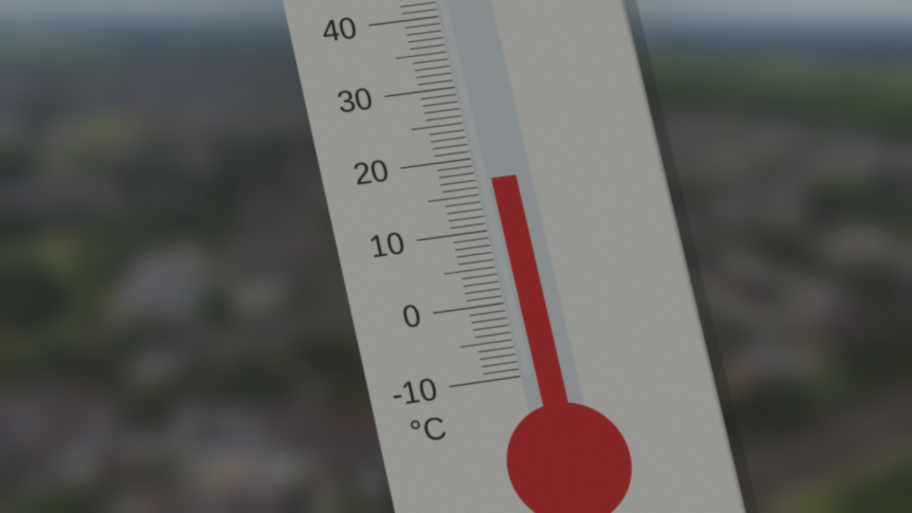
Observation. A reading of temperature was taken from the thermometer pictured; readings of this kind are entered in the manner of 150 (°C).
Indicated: 17 (°C)
